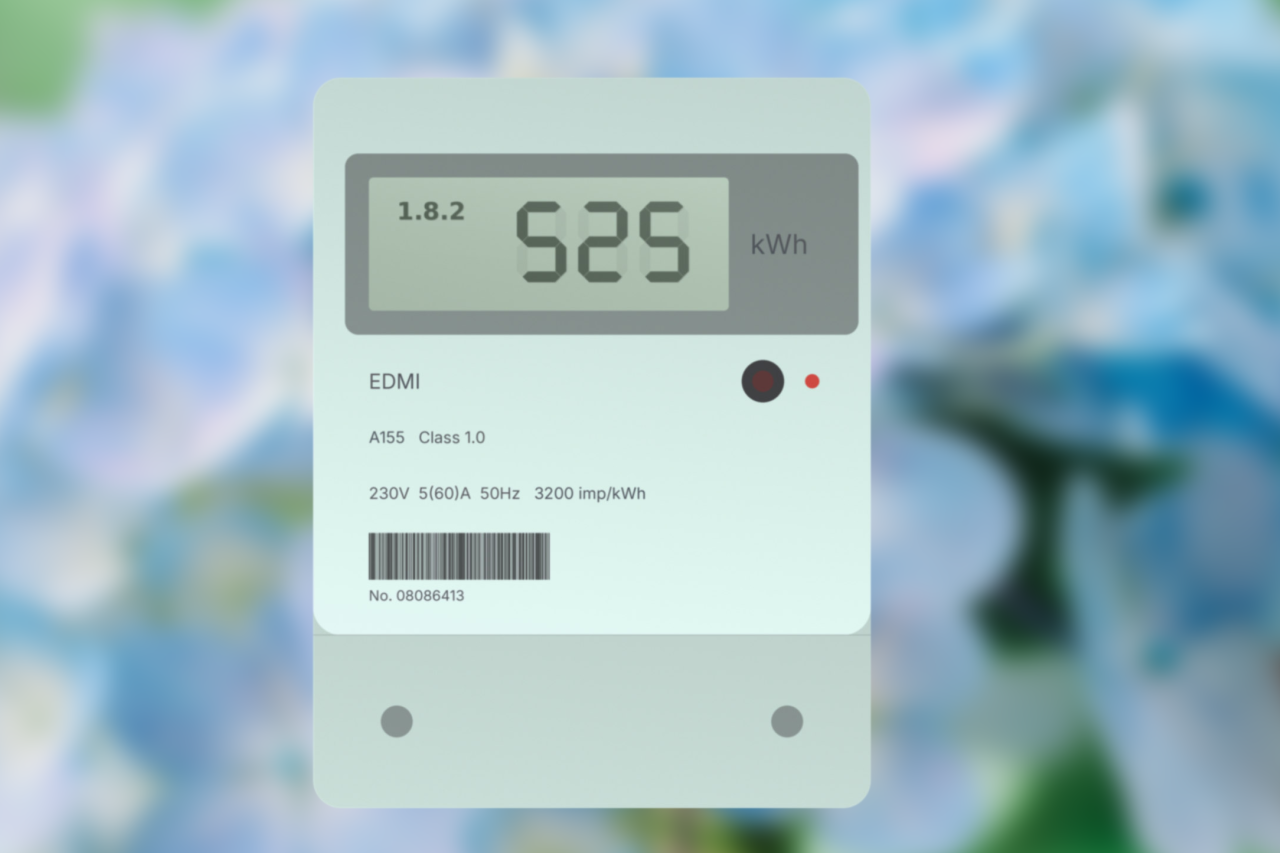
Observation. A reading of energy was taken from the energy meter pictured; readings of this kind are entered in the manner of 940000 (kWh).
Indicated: 525 (kWh)
